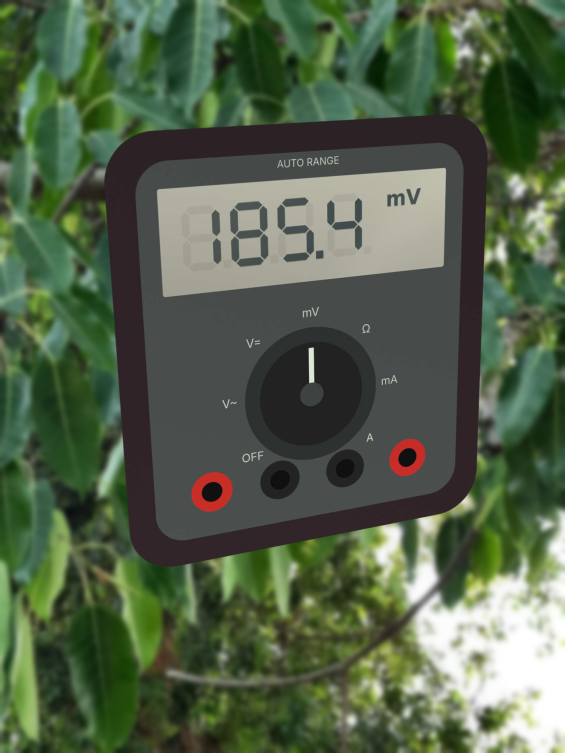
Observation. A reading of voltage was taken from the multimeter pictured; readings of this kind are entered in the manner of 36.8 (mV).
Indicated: 185.4 (mV)
